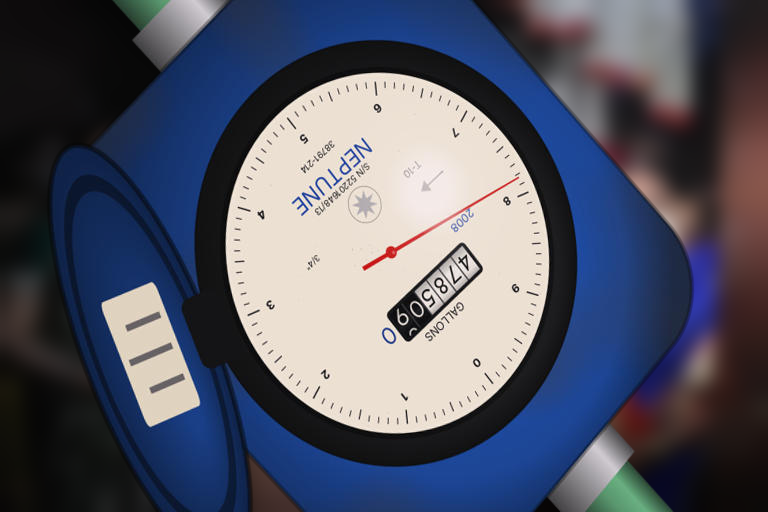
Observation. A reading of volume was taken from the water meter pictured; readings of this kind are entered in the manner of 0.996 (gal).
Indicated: 4785087.8 (gal)
